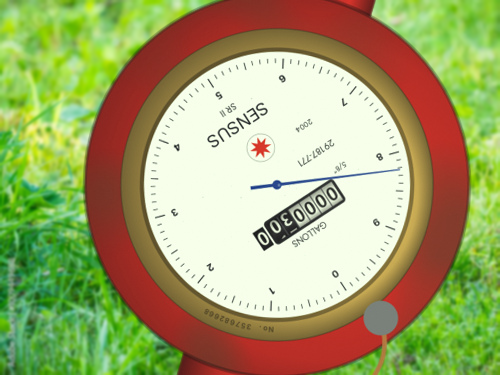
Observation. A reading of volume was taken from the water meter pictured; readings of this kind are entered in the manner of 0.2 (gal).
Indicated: 298.2 (gal)
